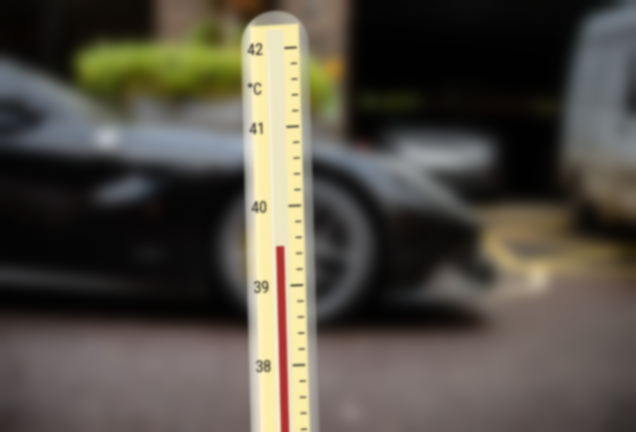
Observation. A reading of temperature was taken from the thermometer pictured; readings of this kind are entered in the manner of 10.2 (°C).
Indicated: 39.5 (°C)
